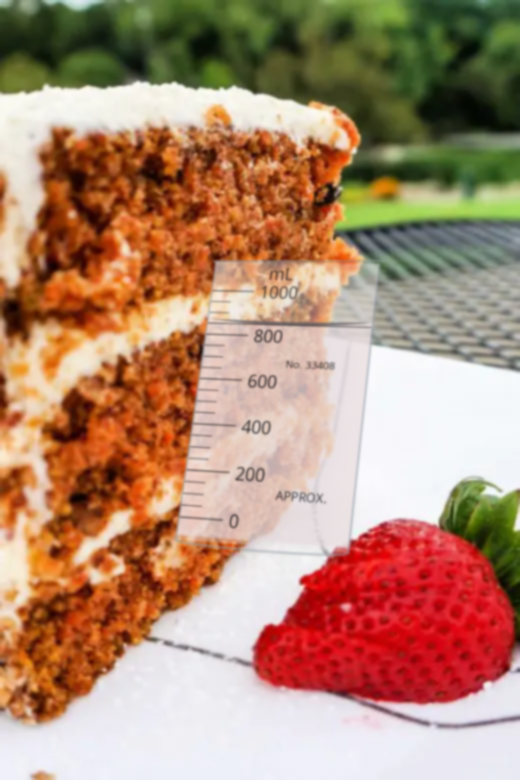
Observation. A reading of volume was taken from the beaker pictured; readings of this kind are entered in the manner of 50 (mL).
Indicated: 850 (mL)
